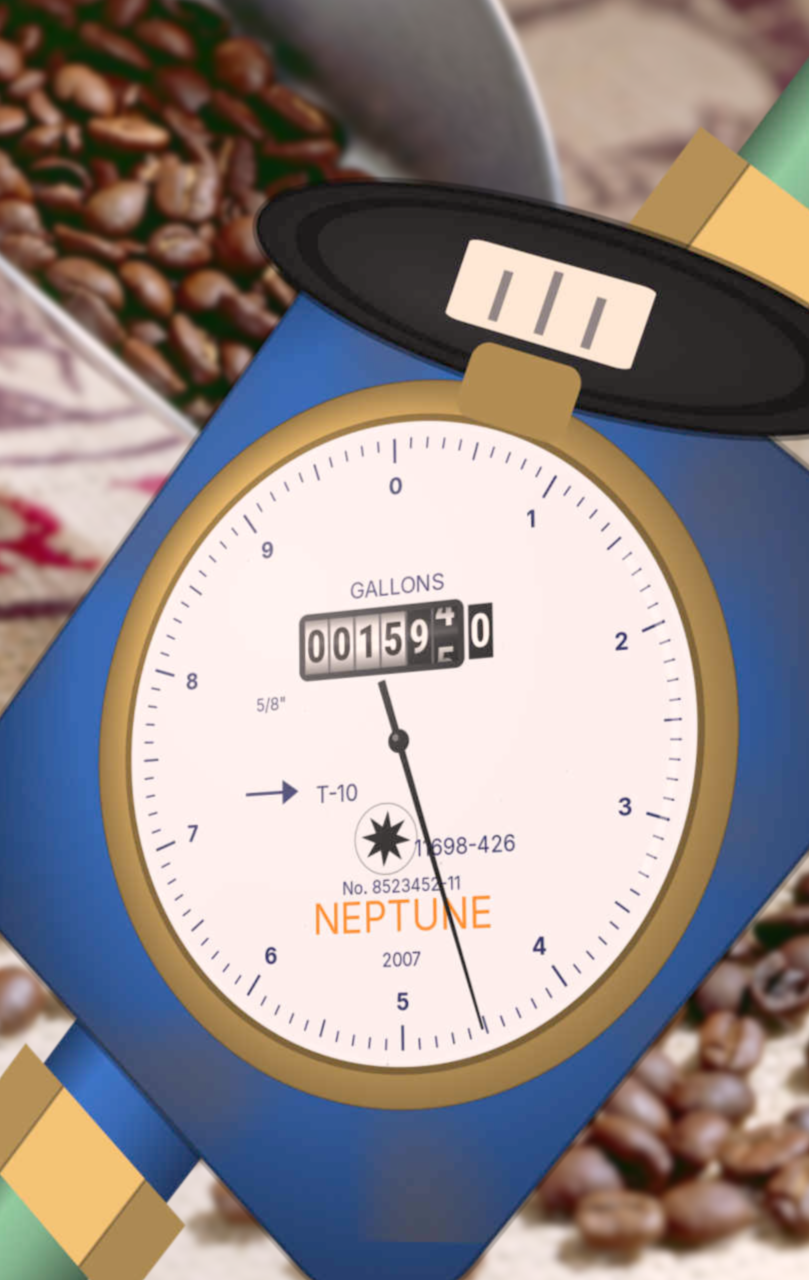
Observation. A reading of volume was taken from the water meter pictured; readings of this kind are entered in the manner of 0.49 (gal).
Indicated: 15944.5 (gal)
